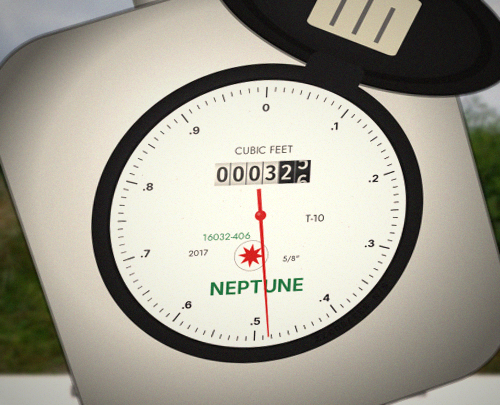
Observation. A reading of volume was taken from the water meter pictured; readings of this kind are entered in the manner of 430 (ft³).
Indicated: 325.48 (ft³)
